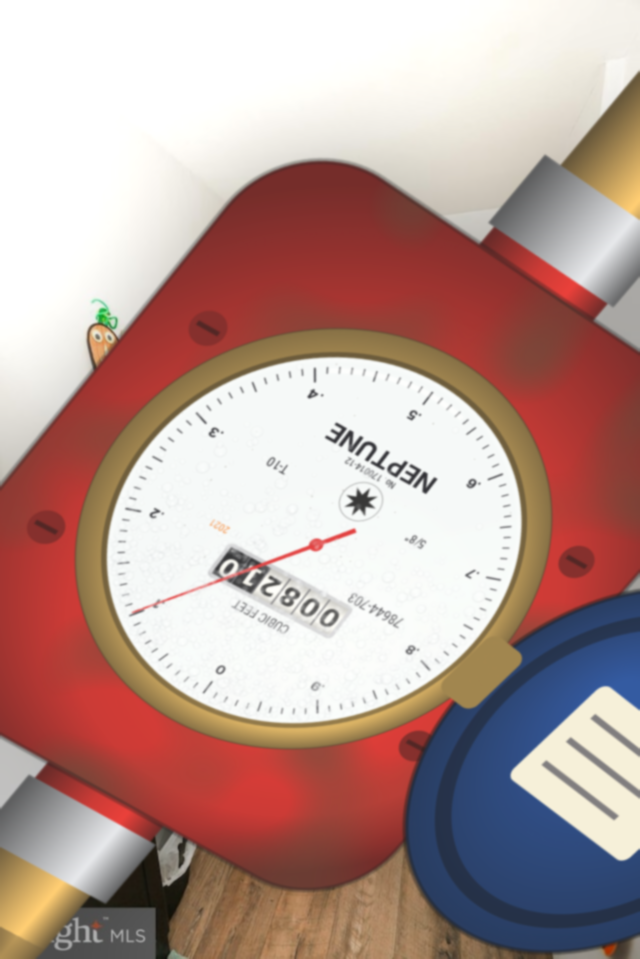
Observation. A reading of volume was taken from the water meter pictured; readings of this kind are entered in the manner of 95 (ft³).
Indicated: 8210.10 (ft³)
